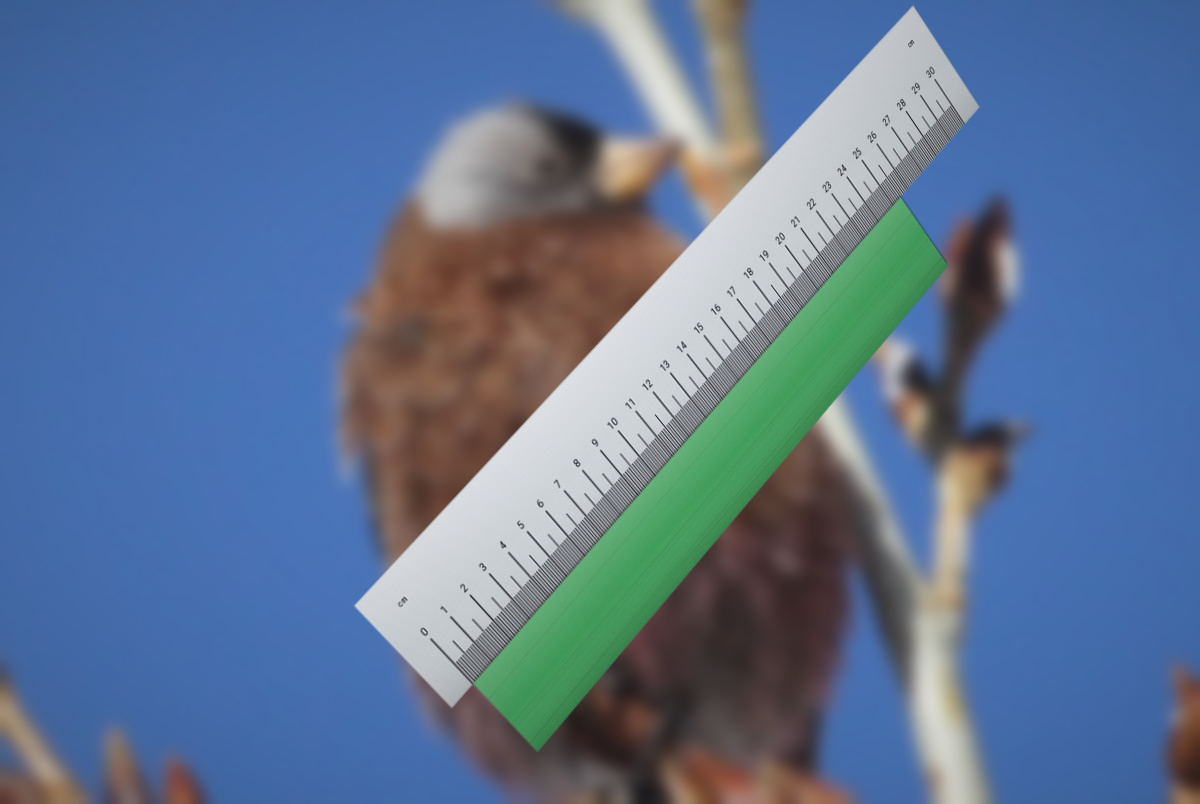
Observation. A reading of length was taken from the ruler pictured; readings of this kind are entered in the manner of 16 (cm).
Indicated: 25.5 (cm)
